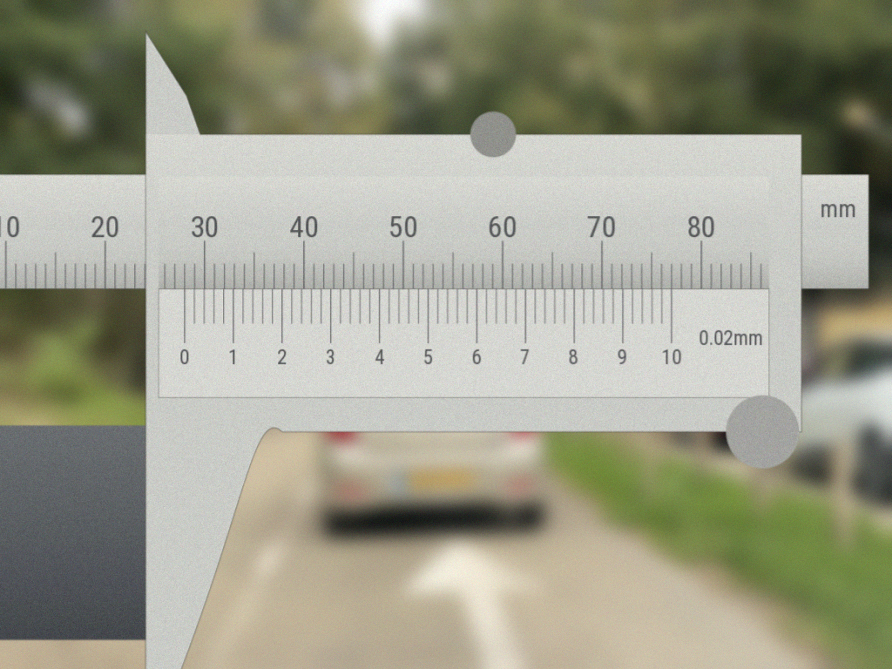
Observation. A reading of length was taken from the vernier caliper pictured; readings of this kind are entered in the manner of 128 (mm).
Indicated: 28.0 (mm)
